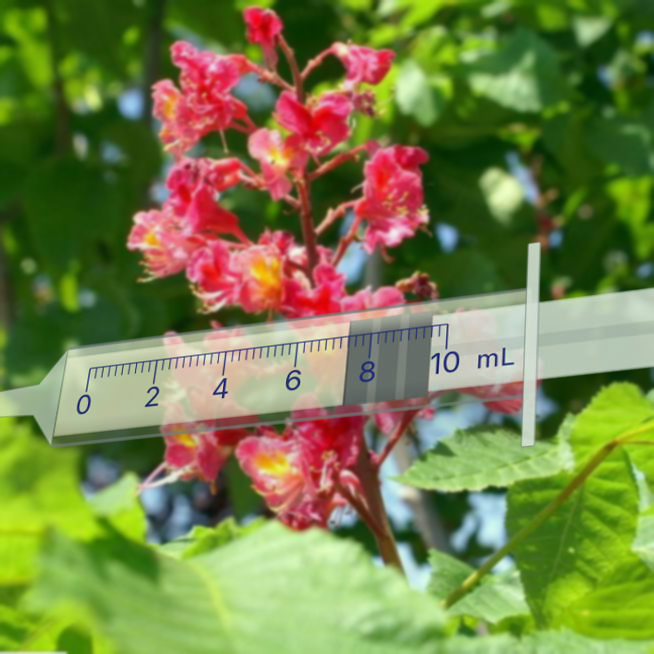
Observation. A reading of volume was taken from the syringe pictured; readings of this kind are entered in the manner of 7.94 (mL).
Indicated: 7.4 (mL)
